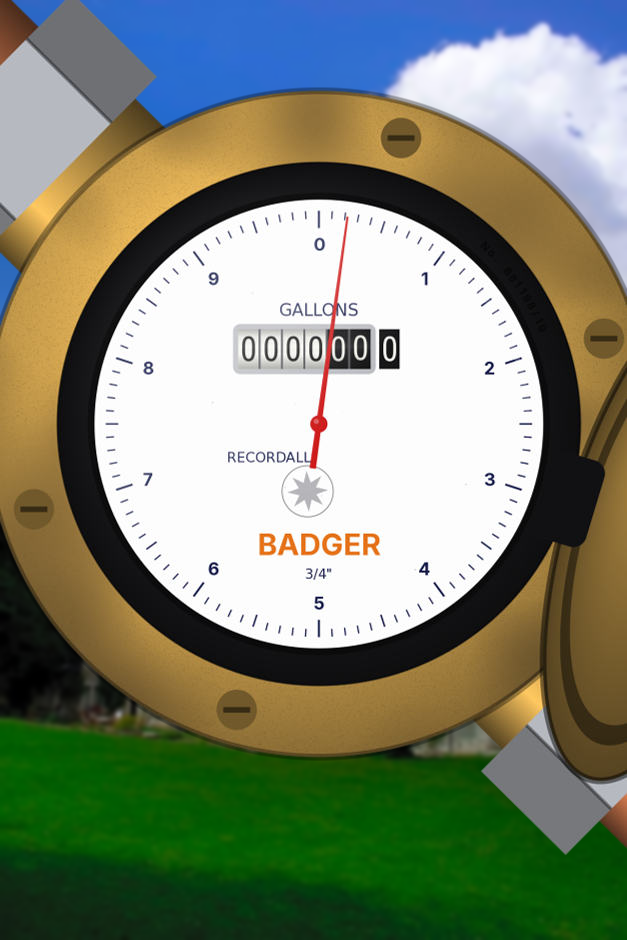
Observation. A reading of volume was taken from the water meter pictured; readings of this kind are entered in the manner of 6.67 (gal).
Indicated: 0.2 (gal)
